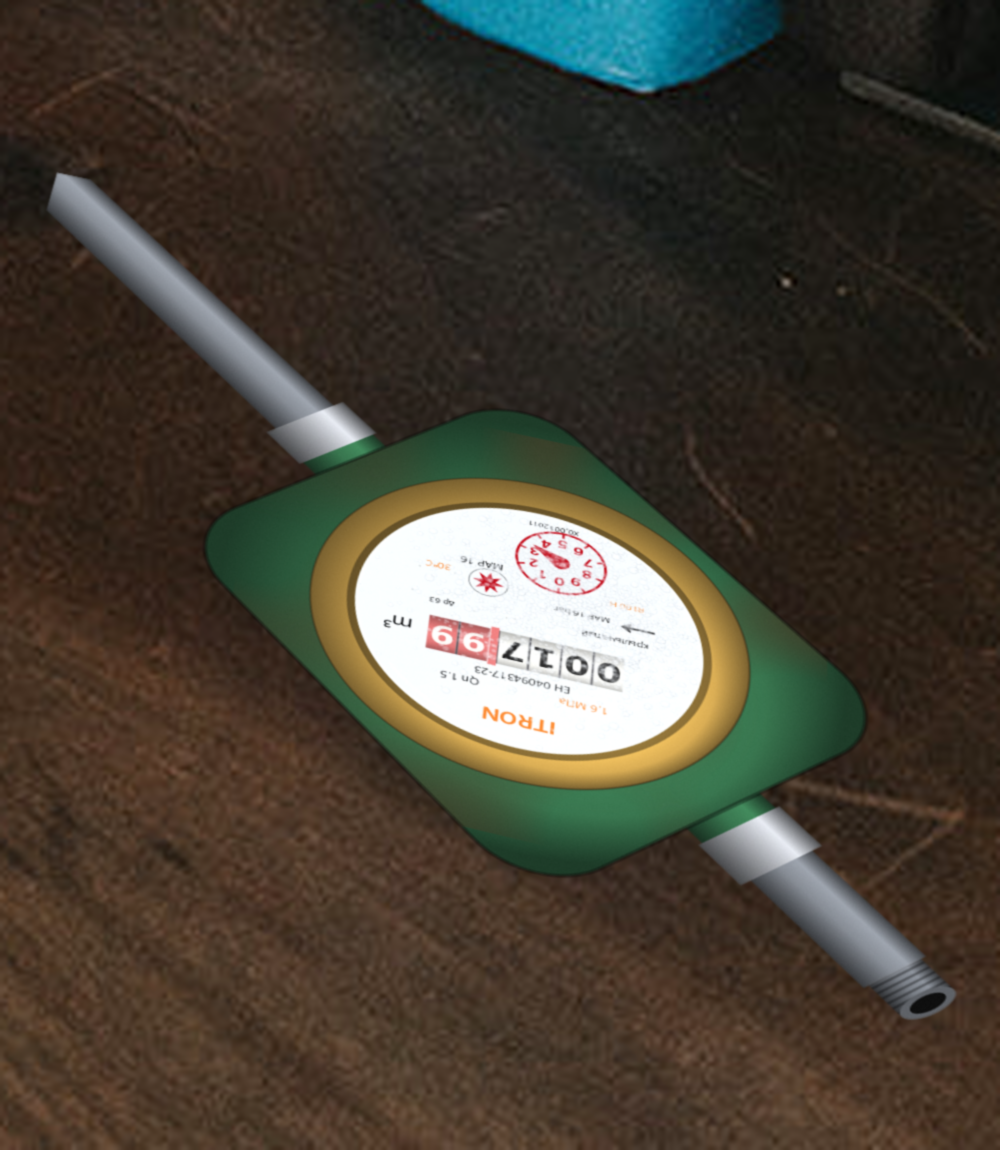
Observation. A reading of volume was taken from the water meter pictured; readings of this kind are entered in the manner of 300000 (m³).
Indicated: 17.993 (m³)
